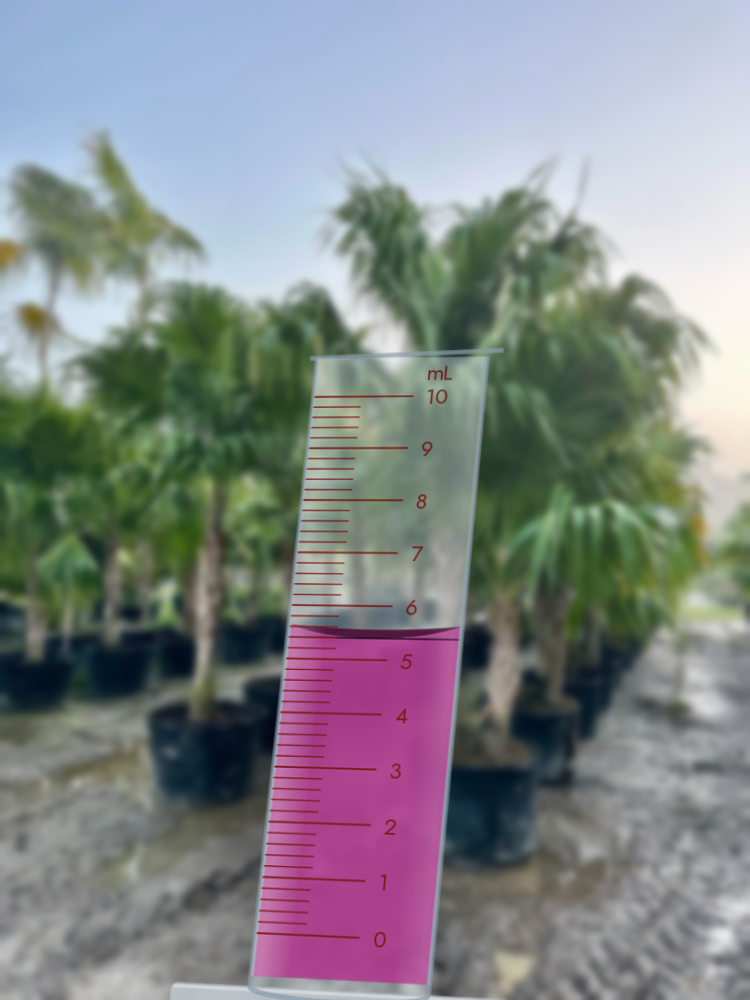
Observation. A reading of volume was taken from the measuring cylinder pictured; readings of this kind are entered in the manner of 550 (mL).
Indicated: 5.4 (mL)
